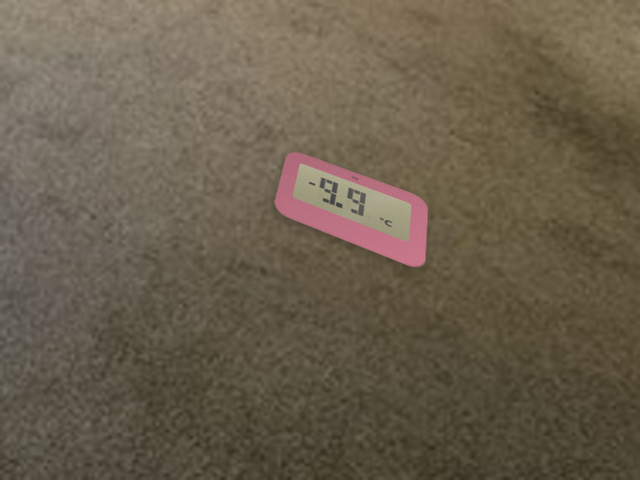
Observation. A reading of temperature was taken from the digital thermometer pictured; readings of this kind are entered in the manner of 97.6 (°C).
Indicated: -9.9 (°C)
